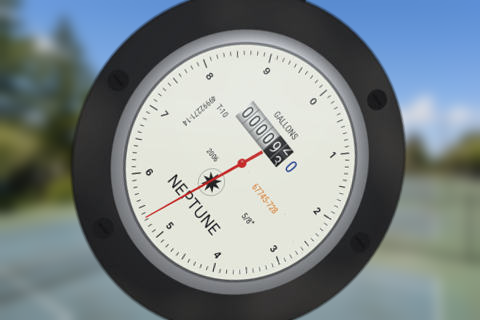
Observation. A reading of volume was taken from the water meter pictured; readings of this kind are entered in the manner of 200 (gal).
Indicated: 925.3 (gal)
